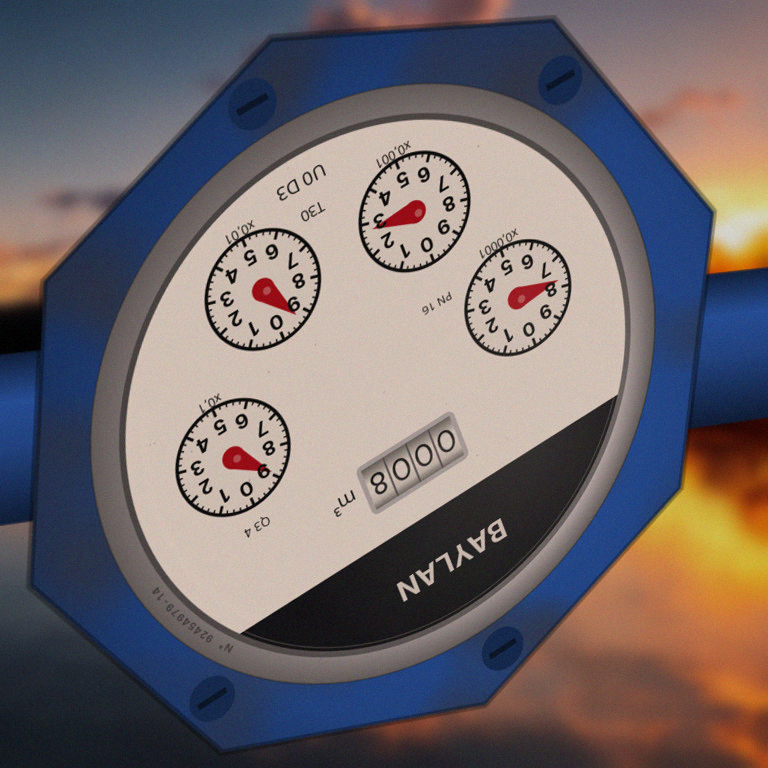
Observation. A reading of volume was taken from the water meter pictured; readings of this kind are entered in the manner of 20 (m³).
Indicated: 8.8927 (m³)
